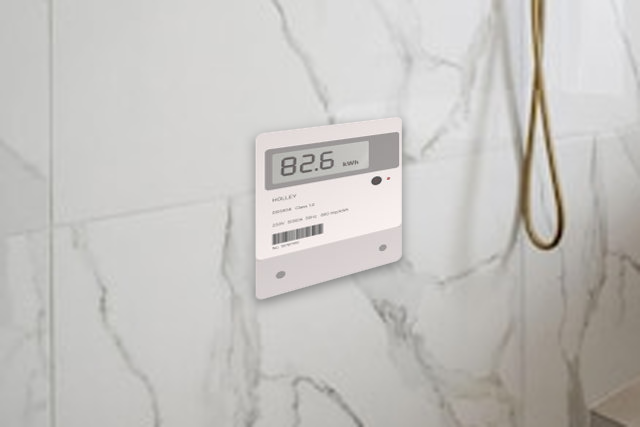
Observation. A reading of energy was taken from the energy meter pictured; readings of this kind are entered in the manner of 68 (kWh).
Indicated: 82.6 (kWh)
